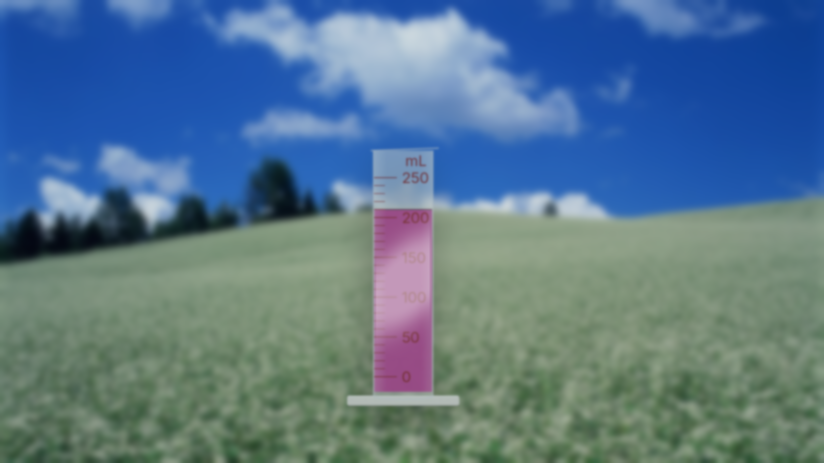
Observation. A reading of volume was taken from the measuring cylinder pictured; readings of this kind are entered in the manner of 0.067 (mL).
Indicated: 210 (mL)
